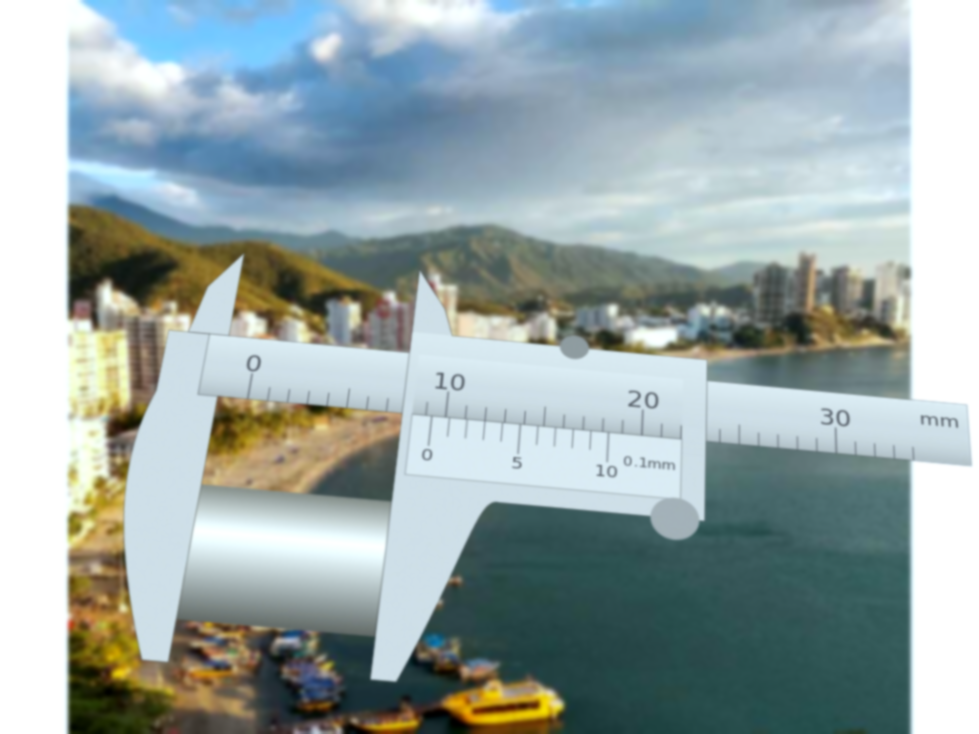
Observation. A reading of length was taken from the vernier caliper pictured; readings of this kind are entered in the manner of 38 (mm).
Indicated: 9.3 (mm)
